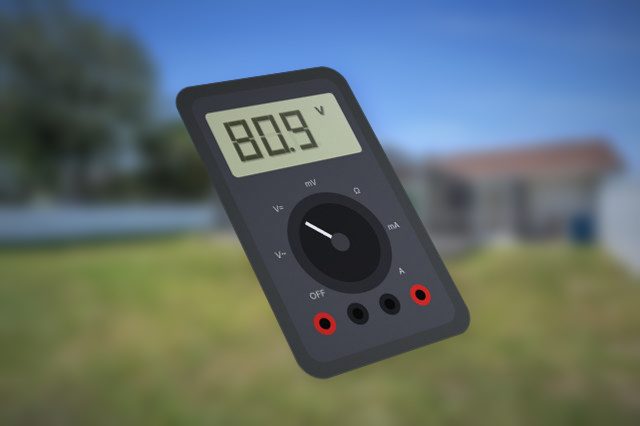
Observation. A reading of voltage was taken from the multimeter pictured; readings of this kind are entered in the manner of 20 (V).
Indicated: 80.9 (V)
